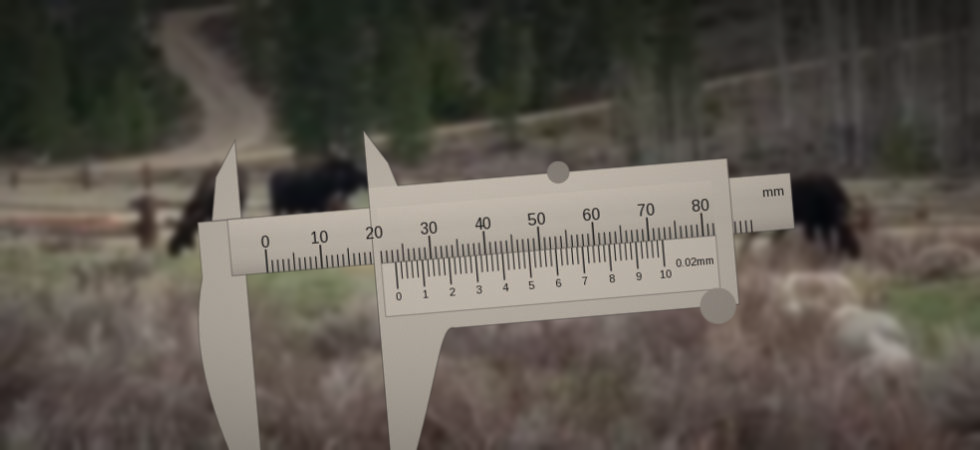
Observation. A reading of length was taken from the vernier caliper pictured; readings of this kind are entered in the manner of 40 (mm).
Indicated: 23.5 (mm)
